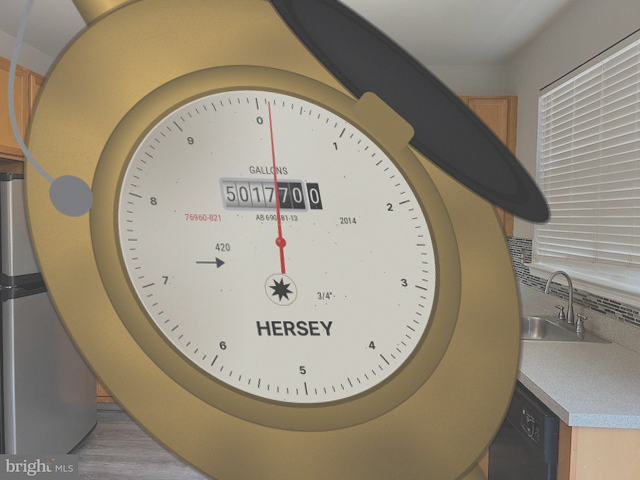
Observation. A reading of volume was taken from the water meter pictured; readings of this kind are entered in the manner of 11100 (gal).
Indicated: 5017700.1 (gal)
